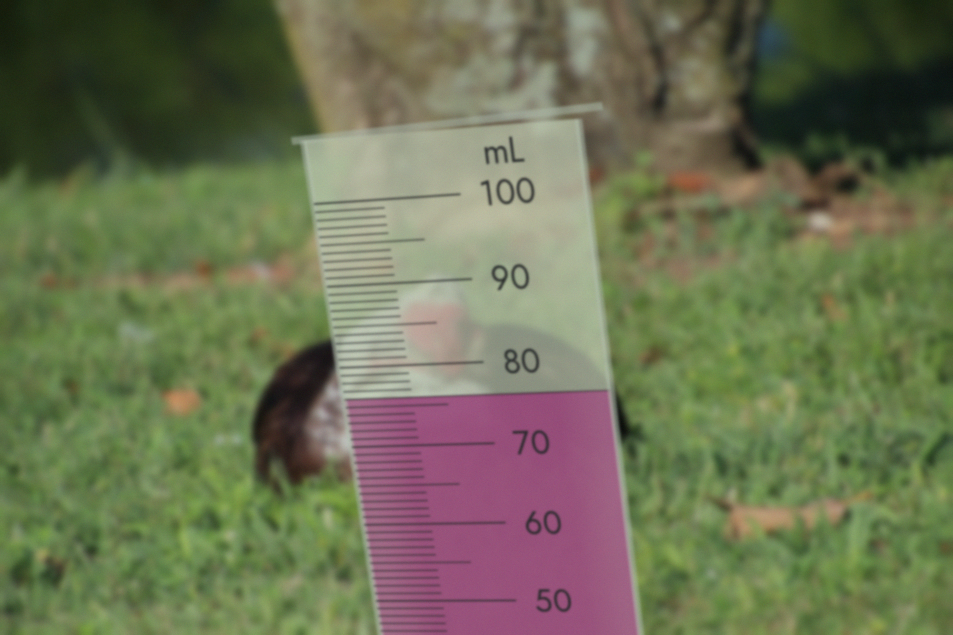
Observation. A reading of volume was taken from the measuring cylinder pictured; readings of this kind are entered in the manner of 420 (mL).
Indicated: 76 (mL)
